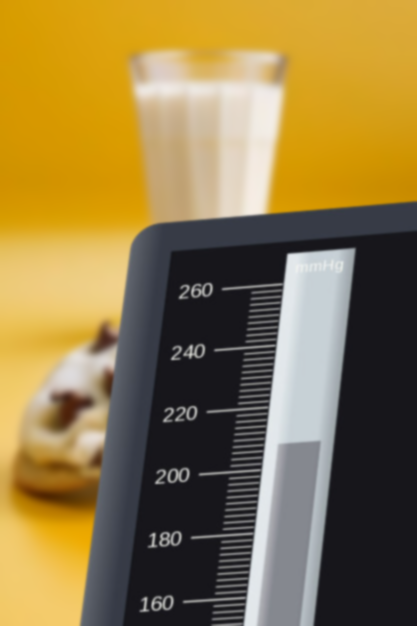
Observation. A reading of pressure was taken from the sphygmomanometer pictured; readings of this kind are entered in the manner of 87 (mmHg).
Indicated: 208 (mmHg)
